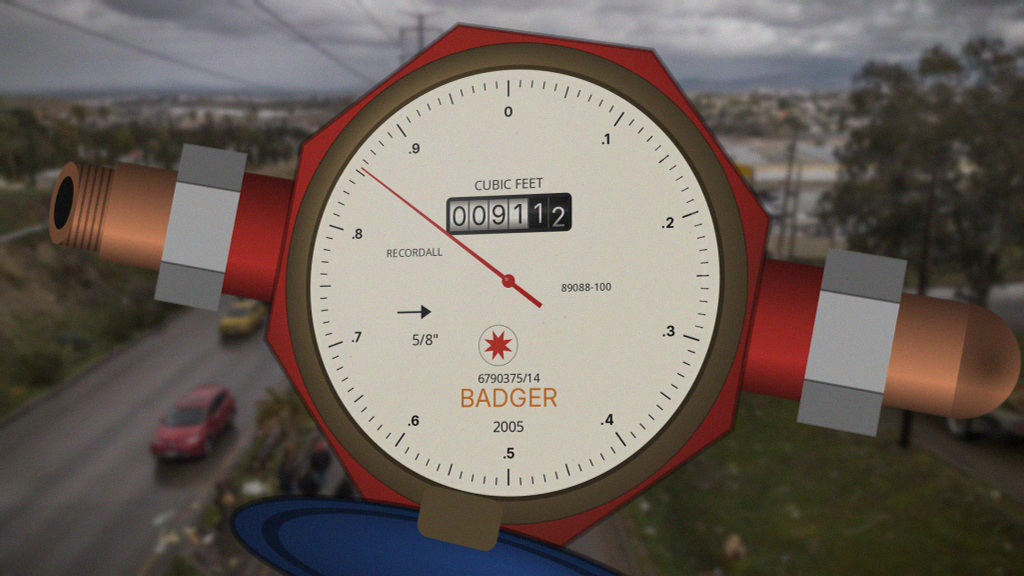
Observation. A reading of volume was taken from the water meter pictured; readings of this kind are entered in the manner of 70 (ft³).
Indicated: 9111.85 (ft³)
